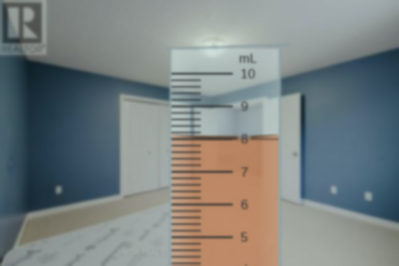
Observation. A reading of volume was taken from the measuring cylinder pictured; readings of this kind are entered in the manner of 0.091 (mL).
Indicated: 8 (mL)
